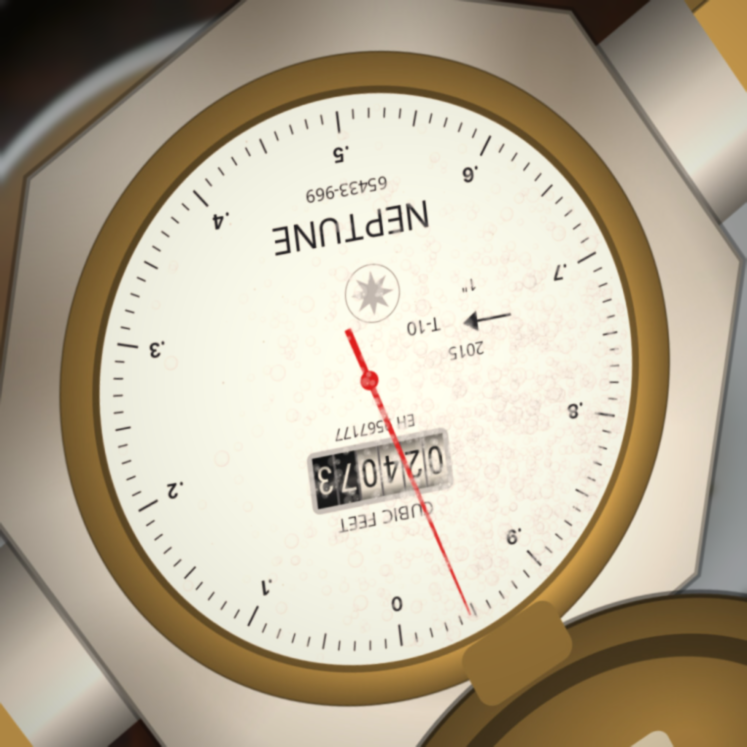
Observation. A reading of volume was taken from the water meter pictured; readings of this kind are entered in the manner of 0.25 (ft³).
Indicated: 24072.95 (ft³)
